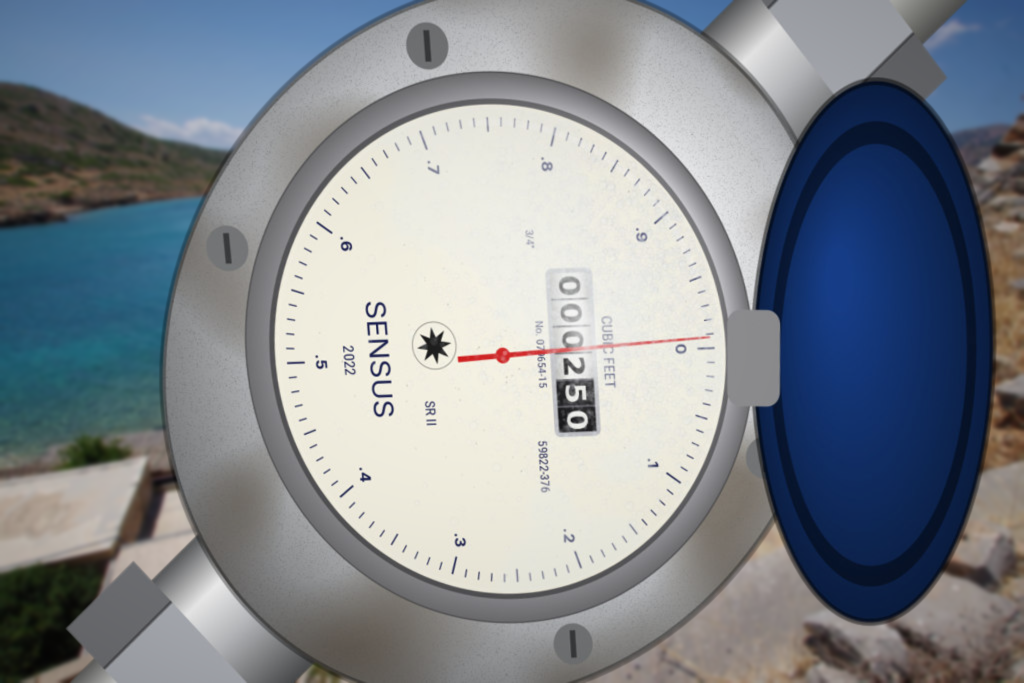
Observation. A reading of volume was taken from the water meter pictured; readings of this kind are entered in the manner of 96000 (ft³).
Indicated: 249.99 (ft³)
